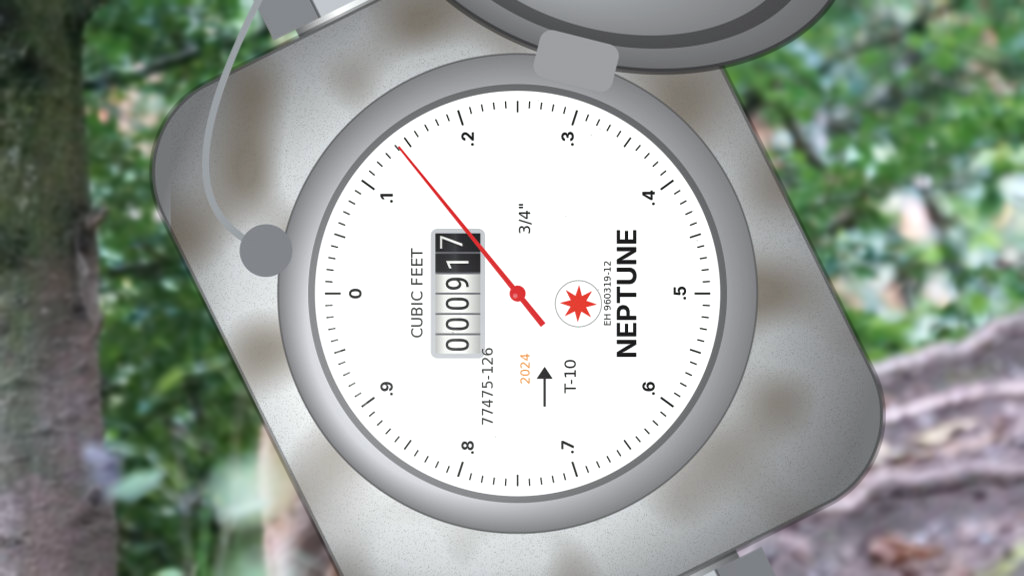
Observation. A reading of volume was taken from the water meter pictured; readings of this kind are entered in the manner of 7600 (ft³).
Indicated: 917.14 (ft³)
